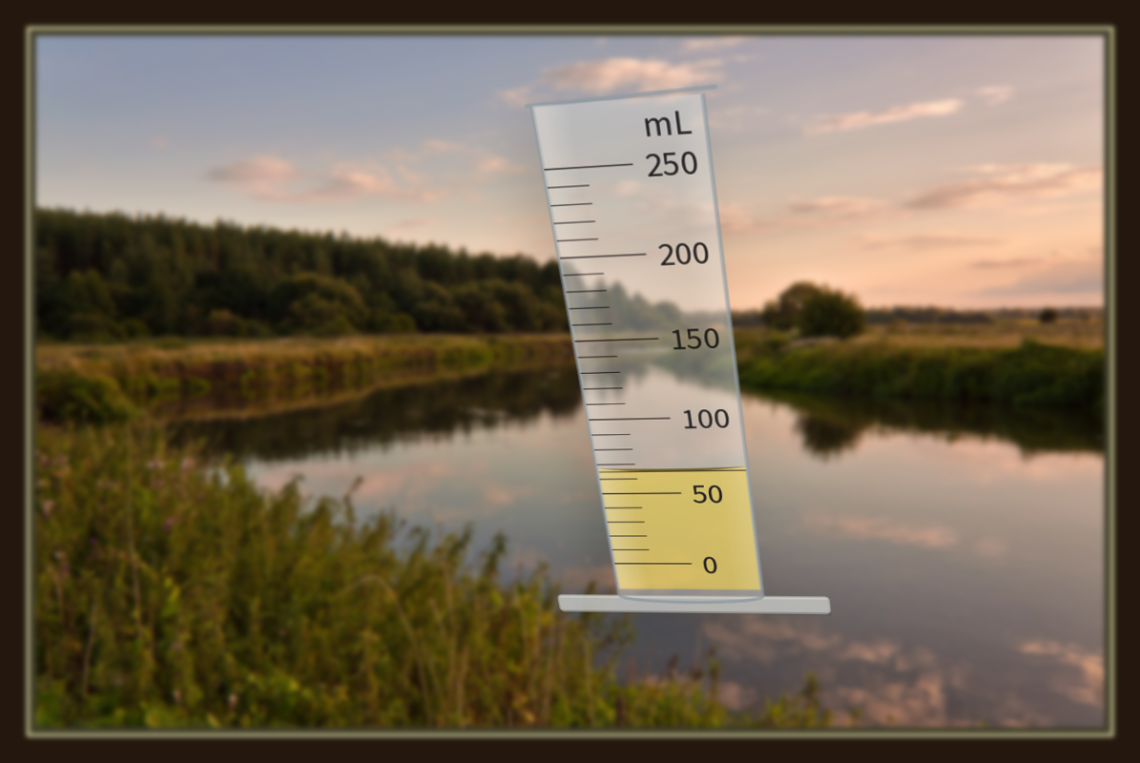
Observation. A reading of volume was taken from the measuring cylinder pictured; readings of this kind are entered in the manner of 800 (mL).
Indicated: 65 (mL)
